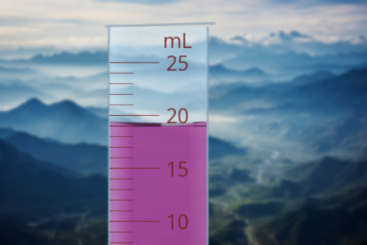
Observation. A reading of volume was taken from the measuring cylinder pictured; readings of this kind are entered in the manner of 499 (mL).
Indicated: 19 (mL)
